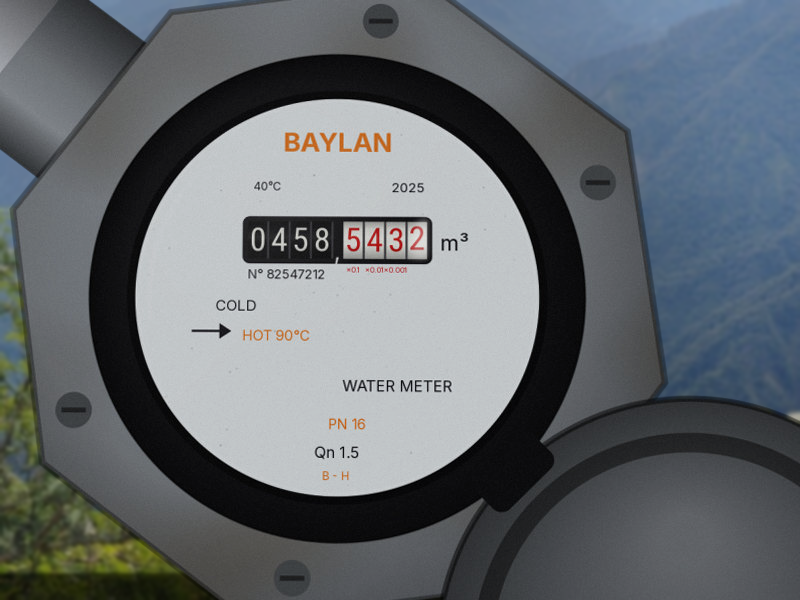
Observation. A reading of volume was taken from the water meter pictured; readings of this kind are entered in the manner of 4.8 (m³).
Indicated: 458.5432 (m³)
